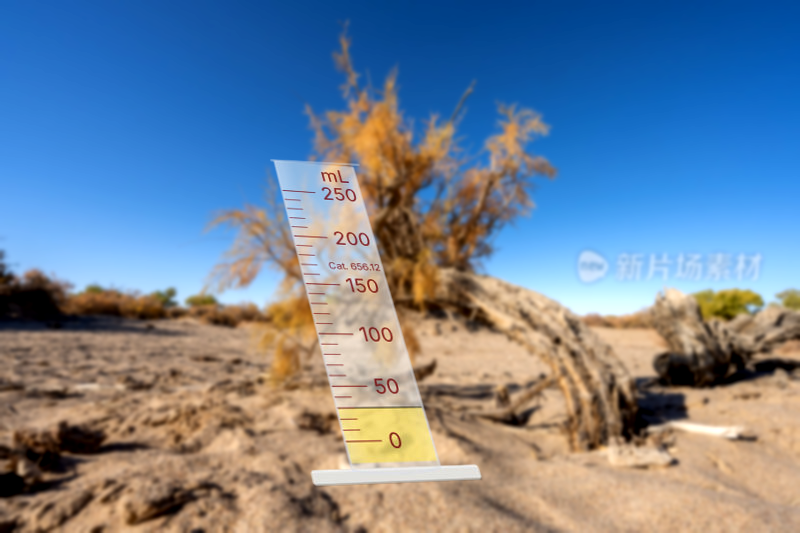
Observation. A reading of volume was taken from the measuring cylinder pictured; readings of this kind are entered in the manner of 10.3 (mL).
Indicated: 30 (mL)
